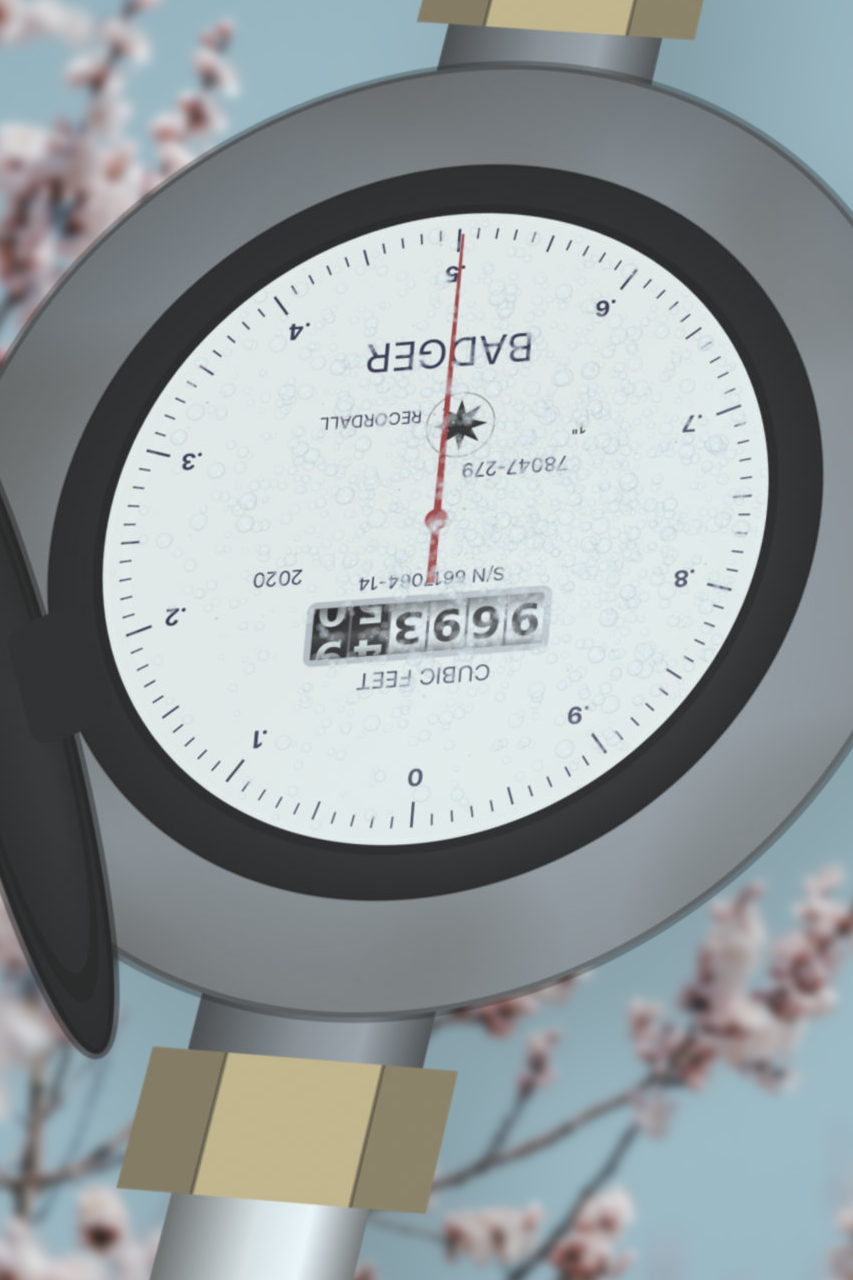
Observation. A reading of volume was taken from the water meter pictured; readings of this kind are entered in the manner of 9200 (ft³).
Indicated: 969349.50 (ft³)
